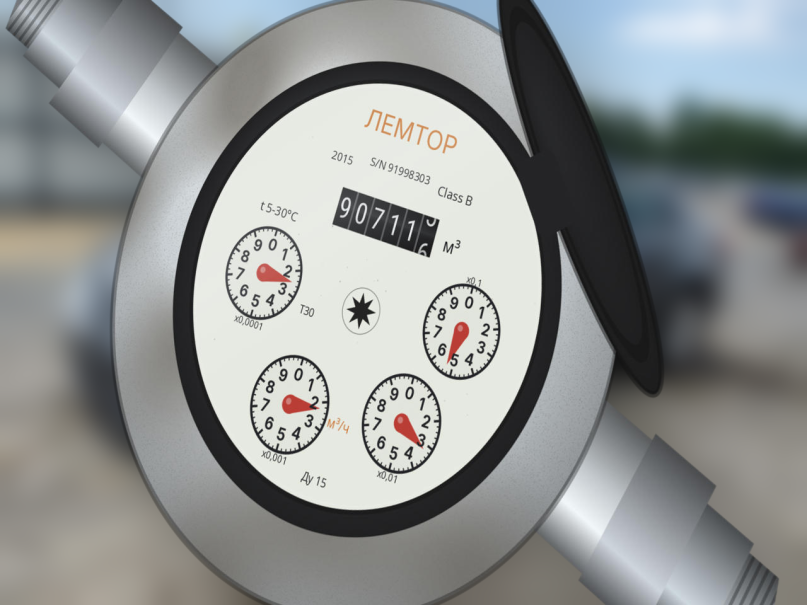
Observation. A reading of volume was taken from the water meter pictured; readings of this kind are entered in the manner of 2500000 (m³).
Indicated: 907115.5322 (m³)
